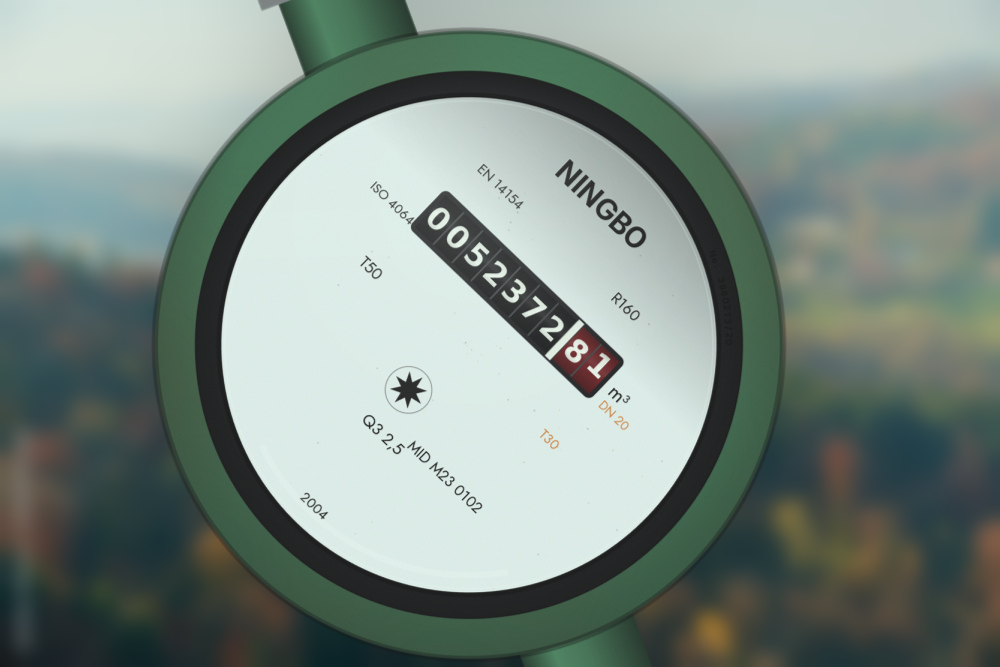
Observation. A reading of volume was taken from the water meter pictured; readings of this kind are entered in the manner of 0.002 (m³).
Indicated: 52372.81 (m³)
